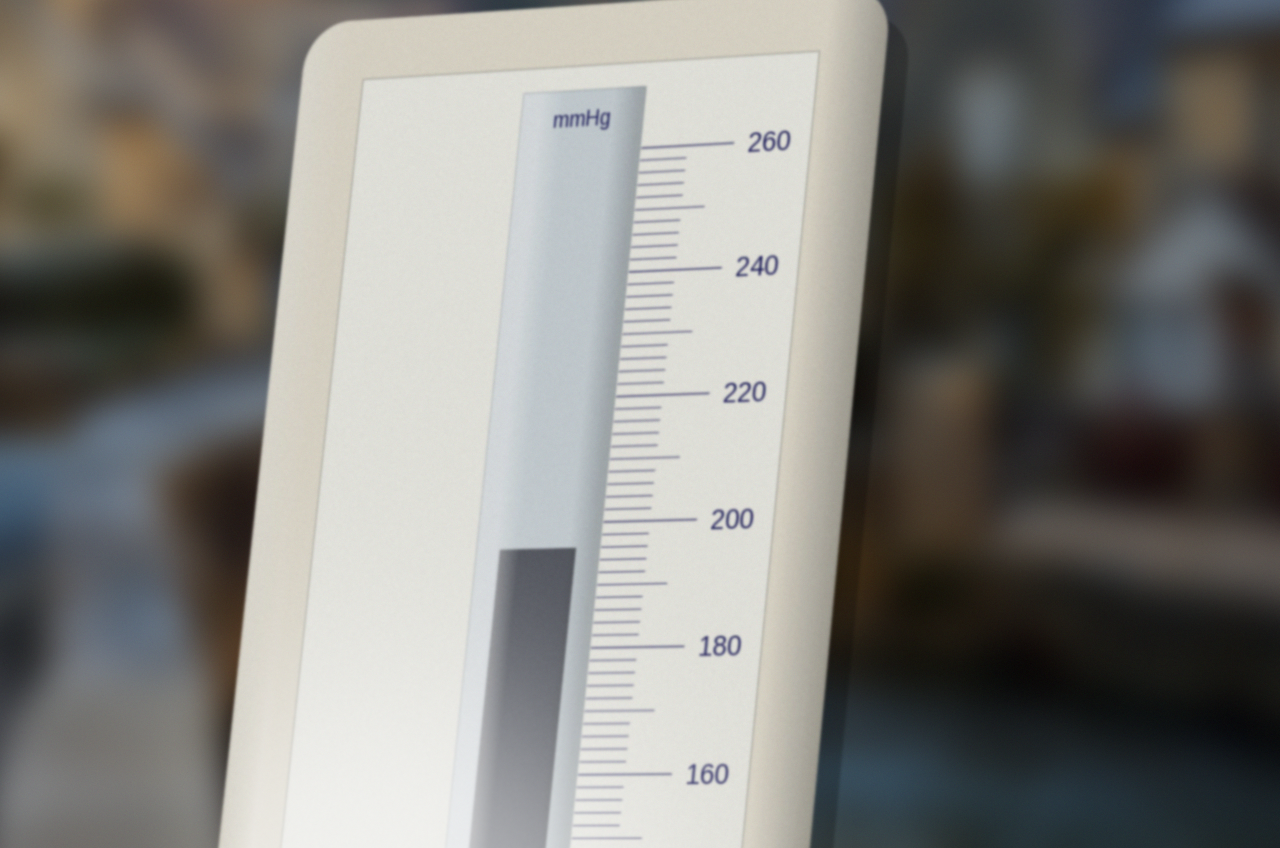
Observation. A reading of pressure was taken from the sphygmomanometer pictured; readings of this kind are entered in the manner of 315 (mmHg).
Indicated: 196 (mmHg)
